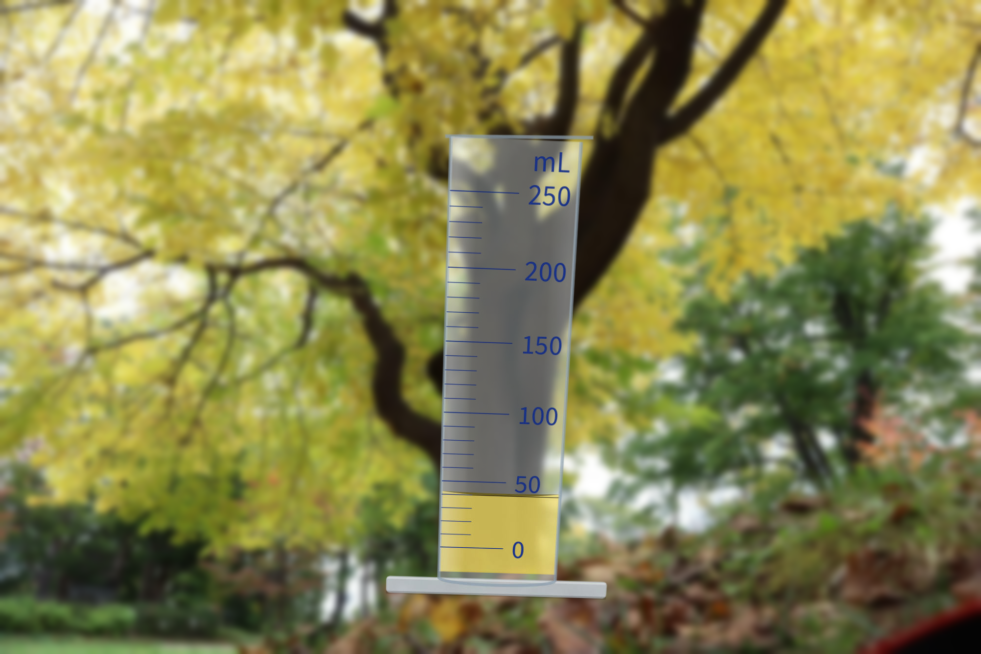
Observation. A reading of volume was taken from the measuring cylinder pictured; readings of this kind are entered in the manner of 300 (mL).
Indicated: 40 (mL)
